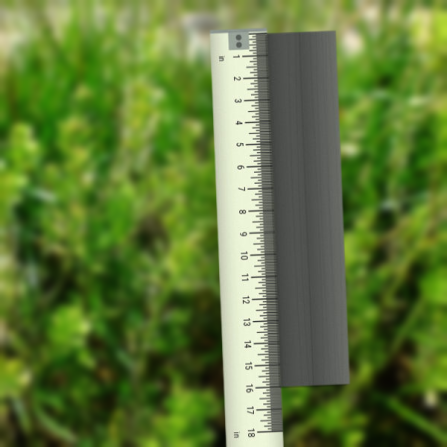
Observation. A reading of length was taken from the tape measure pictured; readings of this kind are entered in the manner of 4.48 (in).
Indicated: 16 (in)
